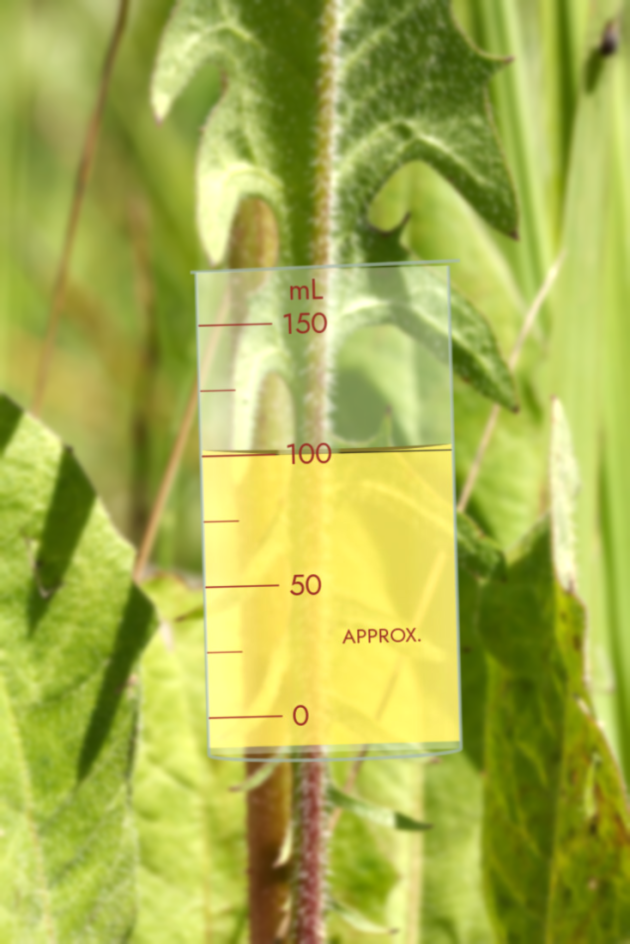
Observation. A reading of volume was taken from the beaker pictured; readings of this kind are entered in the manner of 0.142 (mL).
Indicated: 100 (mL)
